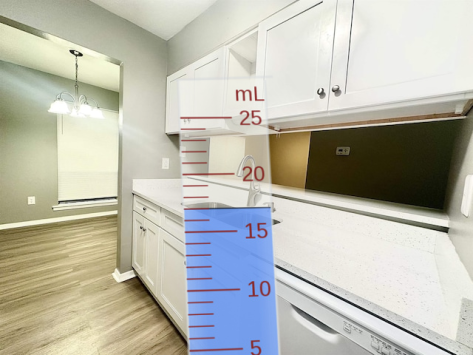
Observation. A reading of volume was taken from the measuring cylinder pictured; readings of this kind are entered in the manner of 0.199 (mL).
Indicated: 17 (mL)
